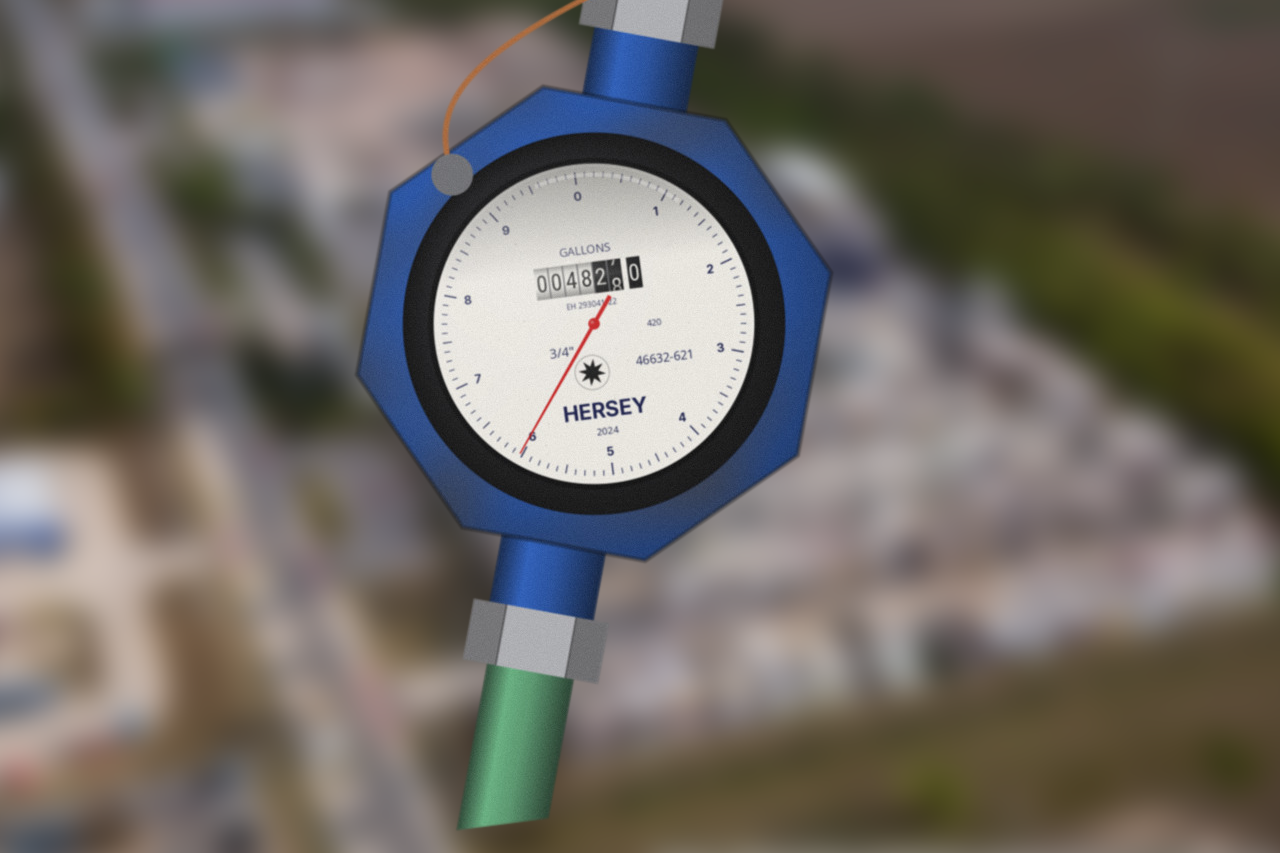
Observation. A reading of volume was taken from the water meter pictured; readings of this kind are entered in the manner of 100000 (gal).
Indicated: 48276.0 (gal)
